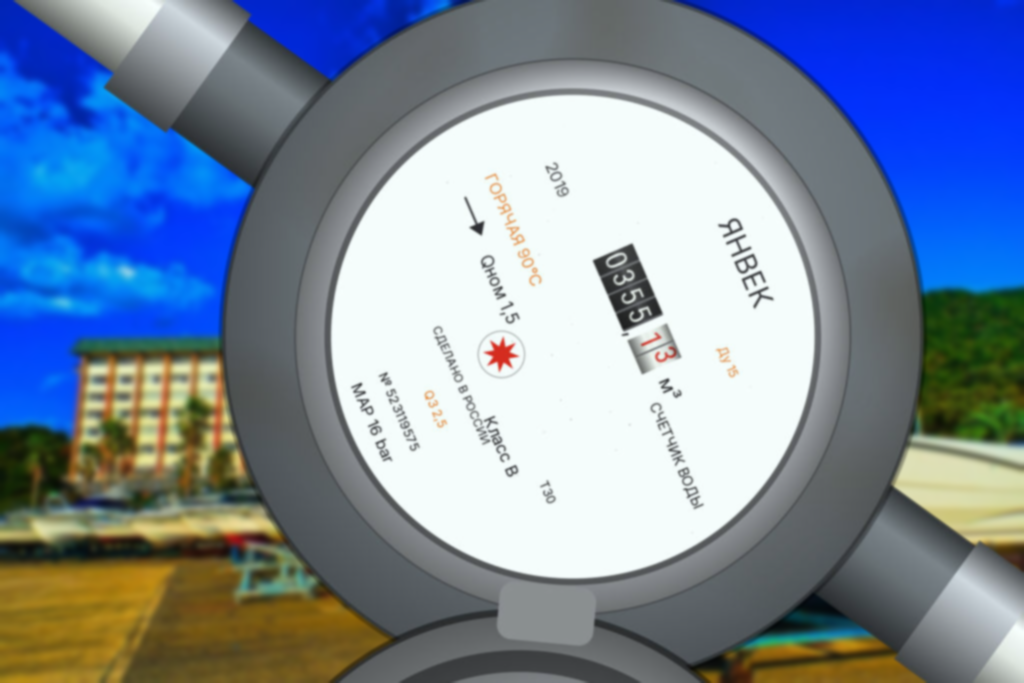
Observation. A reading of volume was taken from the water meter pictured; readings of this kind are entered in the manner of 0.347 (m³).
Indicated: 355.13 (m³)
